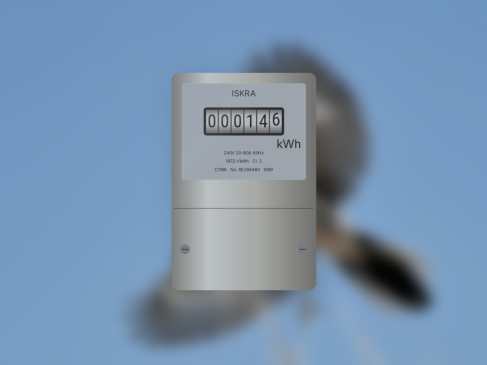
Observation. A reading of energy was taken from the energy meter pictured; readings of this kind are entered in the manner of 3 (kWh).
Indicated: 146 (kWh)
